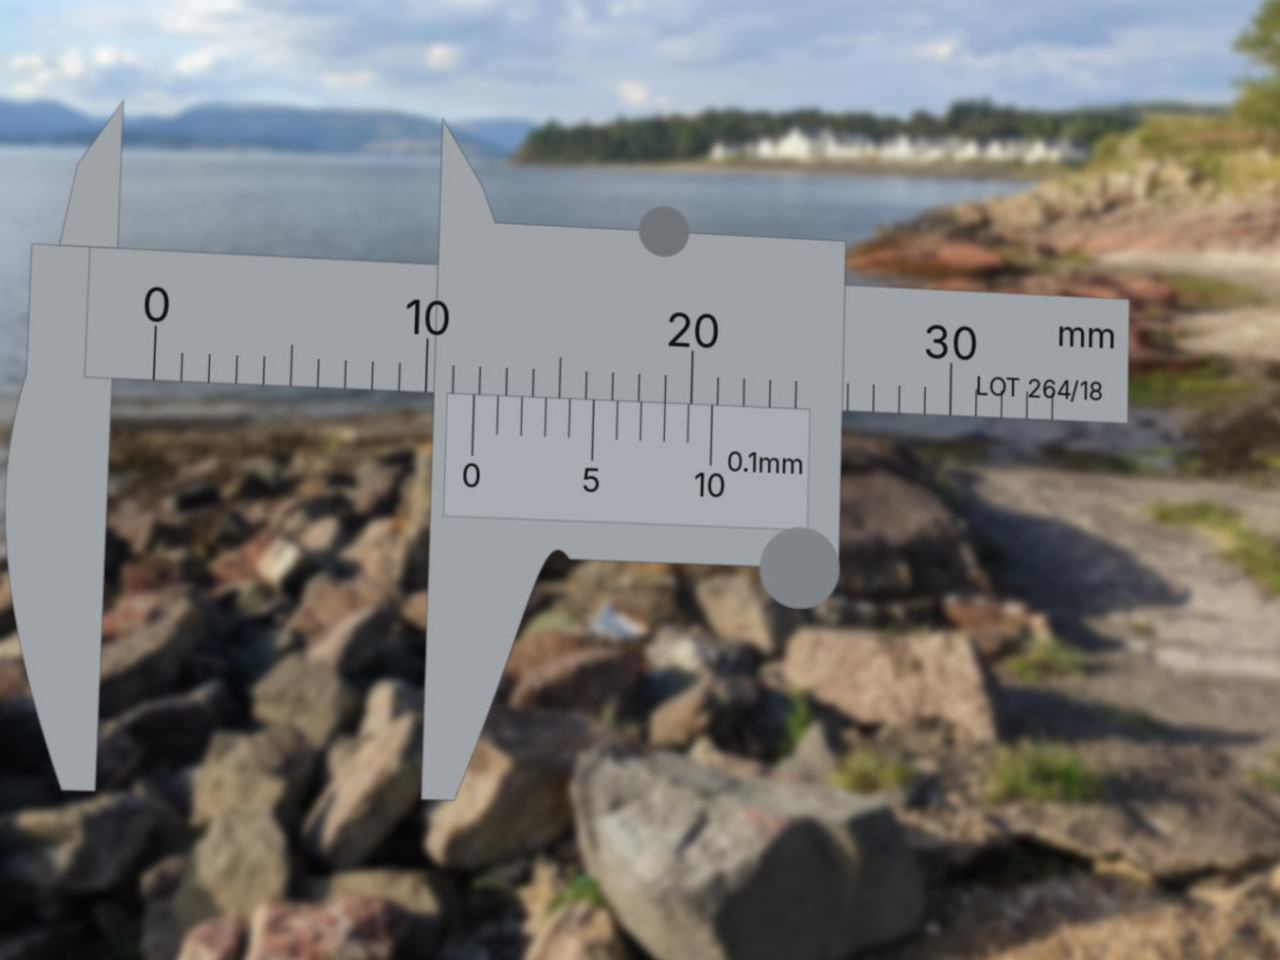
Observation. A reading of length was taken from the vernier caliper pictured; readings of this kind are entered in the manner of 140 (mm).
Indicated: 11.8 (mm)
